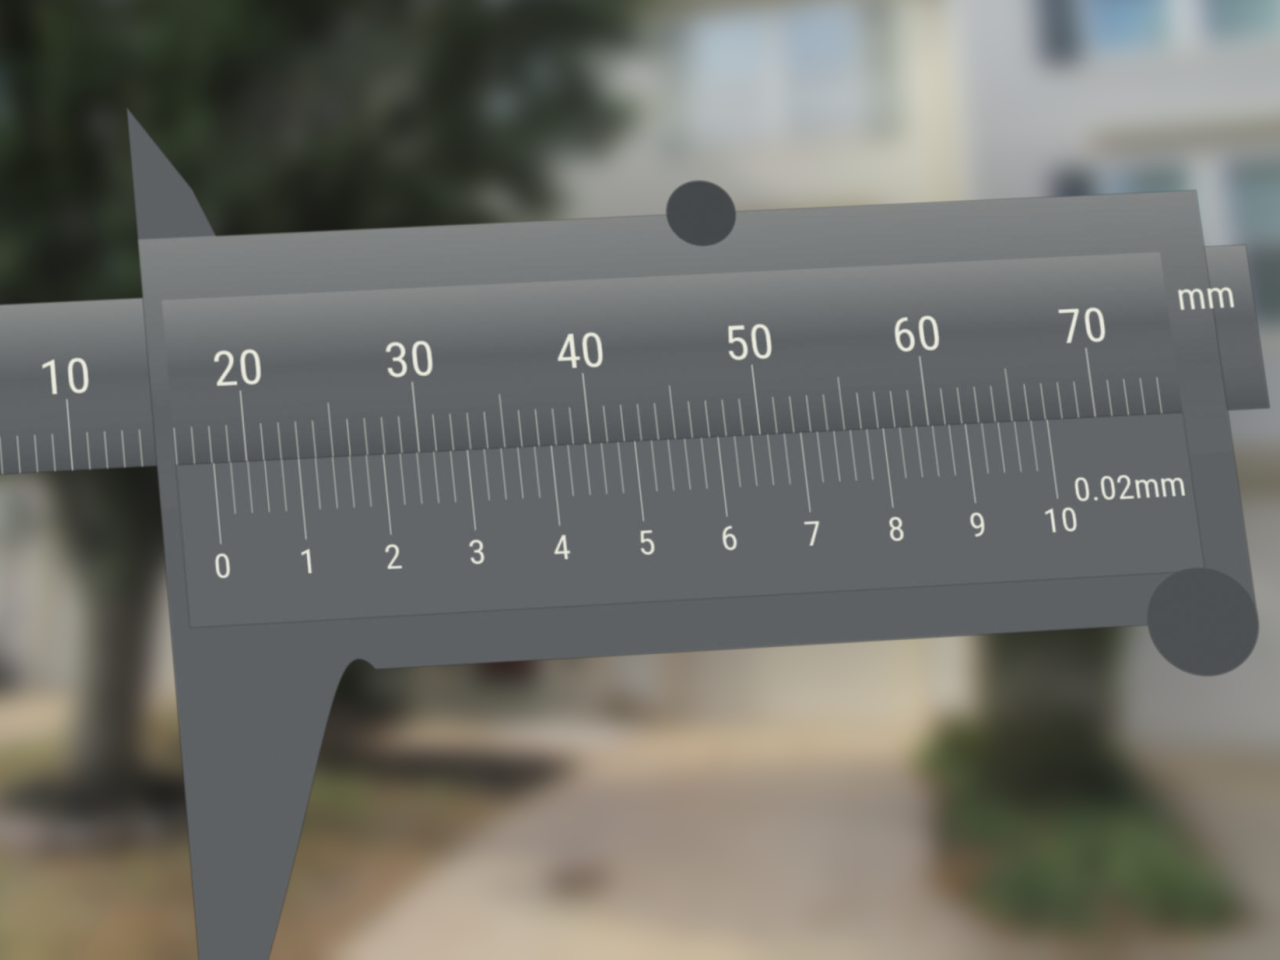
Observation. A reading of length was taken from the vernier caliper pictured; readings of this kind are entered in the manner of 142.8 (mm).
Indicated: 18.1 (mm)
